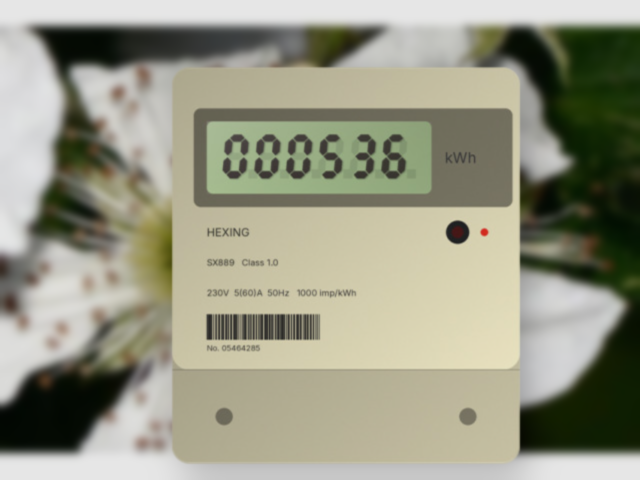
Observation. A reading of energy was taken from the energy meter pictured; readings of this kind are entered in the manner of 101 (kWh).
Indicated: 536 (kWh)
